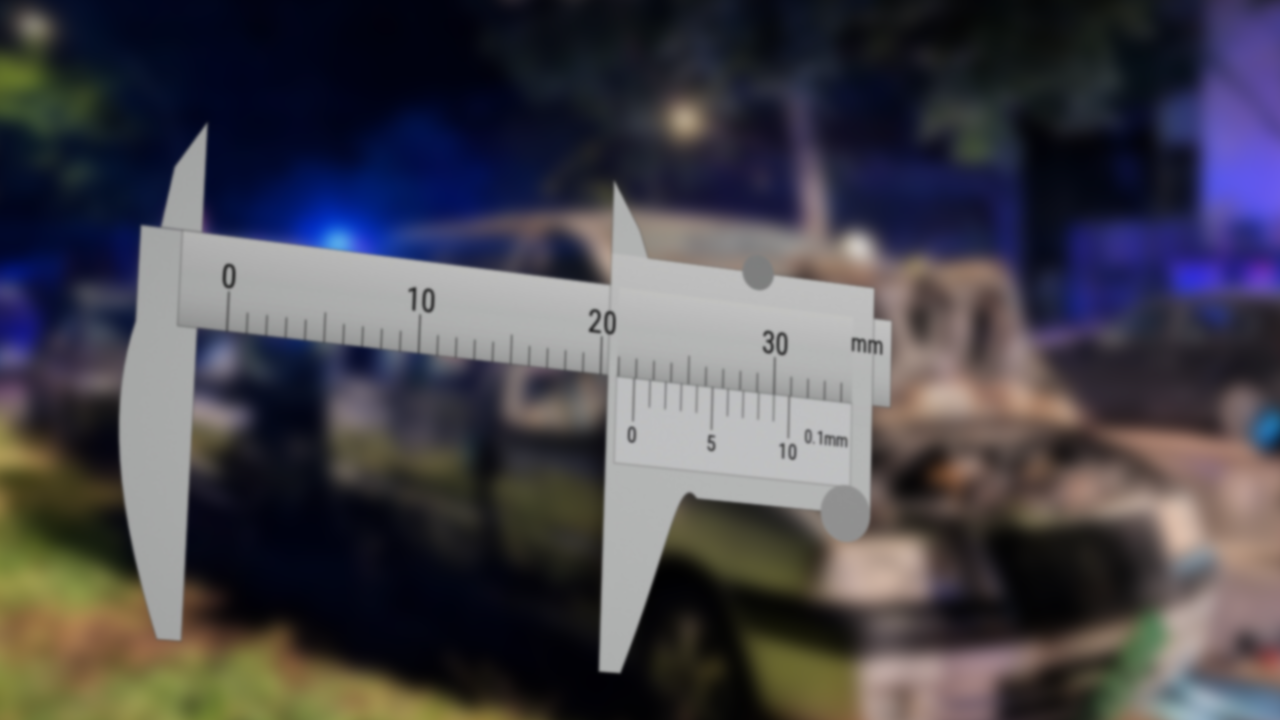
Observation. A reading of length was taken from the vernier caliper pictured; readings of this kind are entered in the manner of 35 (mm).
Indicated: 21.9 (mm)
